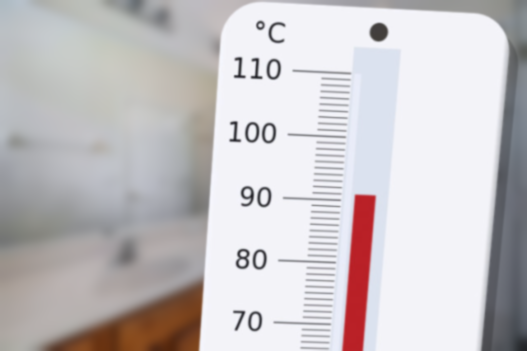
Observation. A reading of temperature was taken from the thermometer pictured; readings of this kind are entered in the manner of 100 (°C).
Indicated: 91 (°C)
